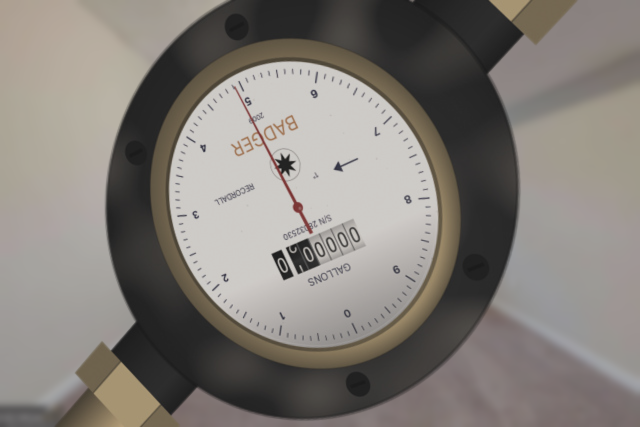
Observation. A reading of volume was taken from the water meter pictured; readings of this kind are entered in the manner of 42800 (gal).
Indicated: 14.9 (gal)
